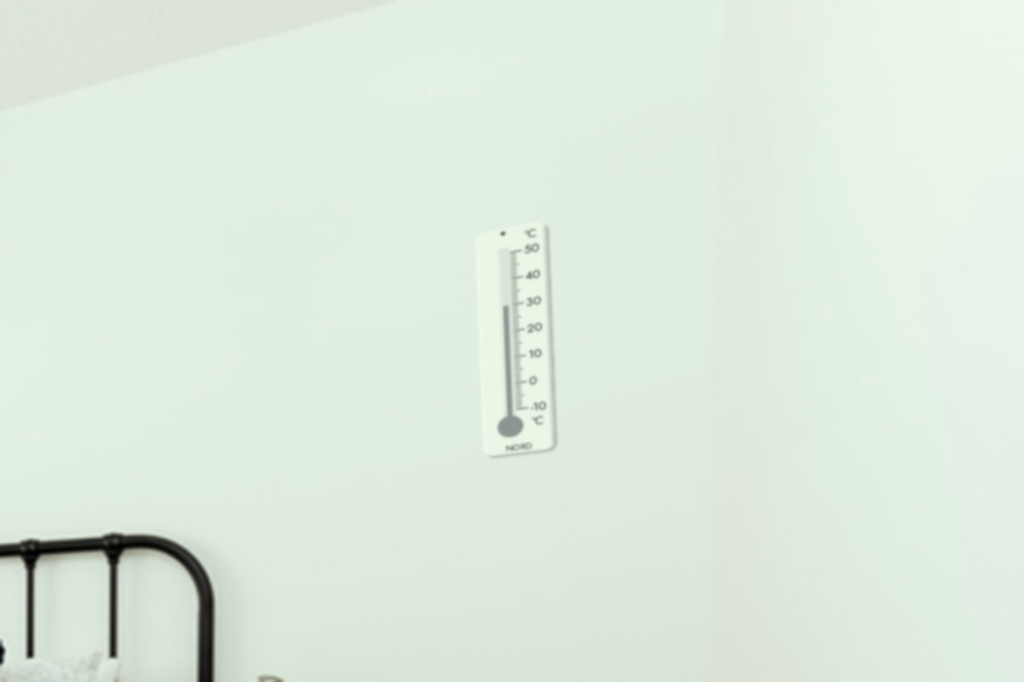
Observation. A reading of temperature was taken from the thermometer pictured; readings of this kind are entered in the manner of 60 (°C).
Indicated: 30 (°C)
